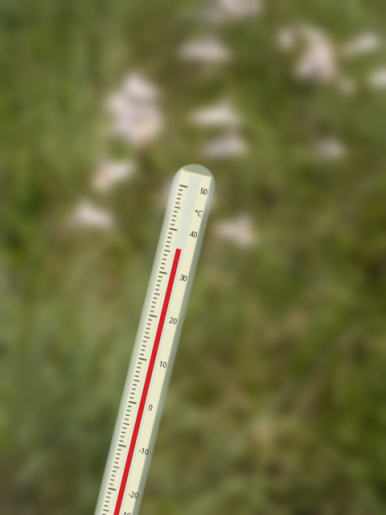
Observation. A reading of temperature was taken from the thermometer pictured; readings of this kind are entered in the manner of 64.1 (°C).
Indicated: 36 (°C)
